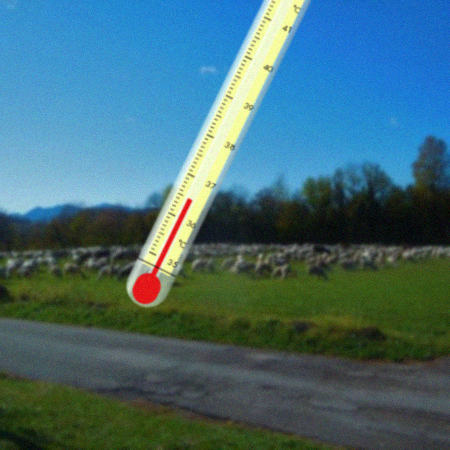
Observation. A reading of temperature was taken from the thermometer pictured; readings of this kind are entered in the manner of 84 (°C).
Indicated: 36.5 (°C)
